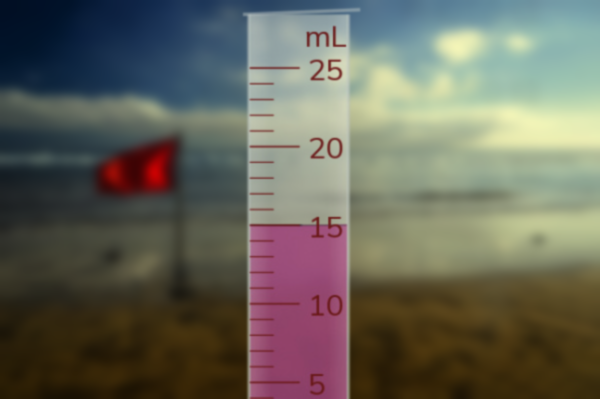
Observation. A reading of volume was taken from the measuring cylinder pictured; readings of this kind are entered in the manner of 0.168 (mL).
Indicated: 15 (mL)
